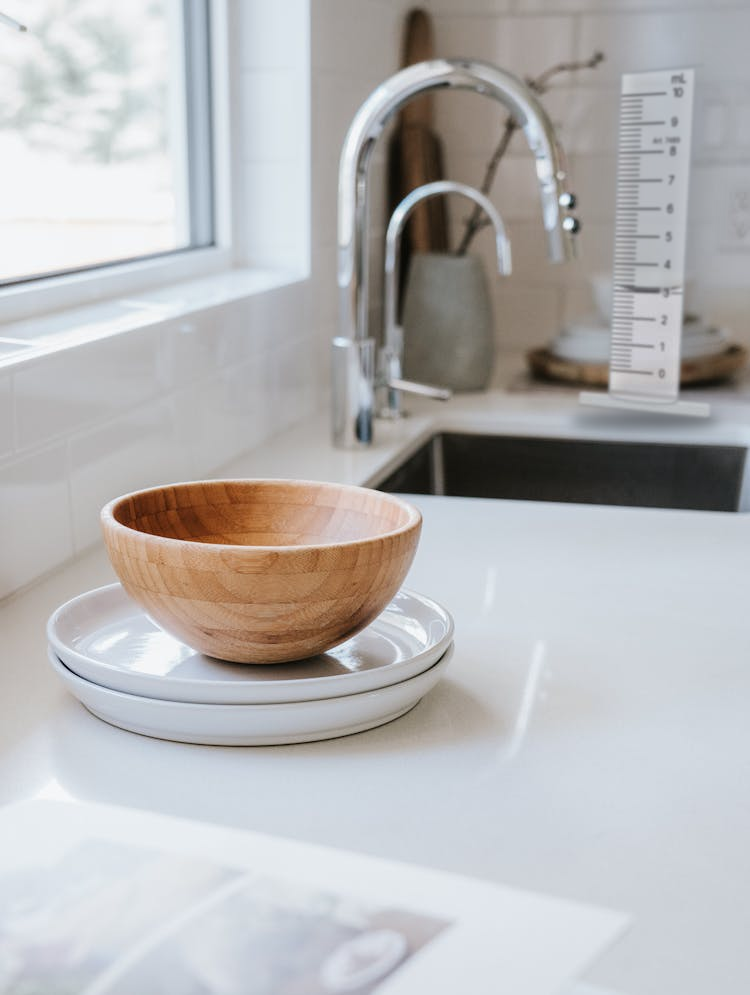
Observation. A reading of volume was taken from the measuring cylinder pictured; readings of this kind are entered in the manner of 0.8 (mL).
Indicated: 3 (mL)
